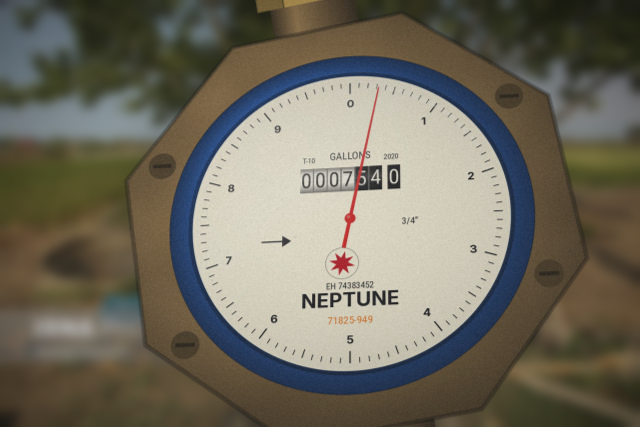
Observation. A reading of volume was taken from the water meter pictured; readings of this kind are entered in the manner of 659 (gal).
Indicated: 7540.3 (gal)
